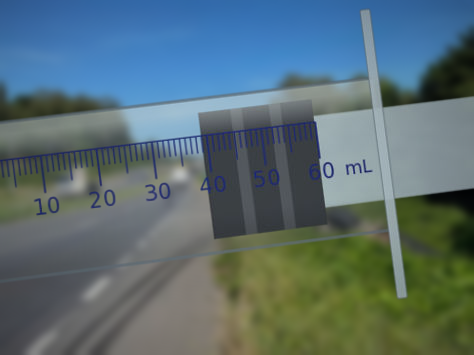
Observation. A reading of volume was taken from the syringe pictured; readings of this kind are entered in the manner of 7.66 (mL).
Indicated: 39 (mL)
